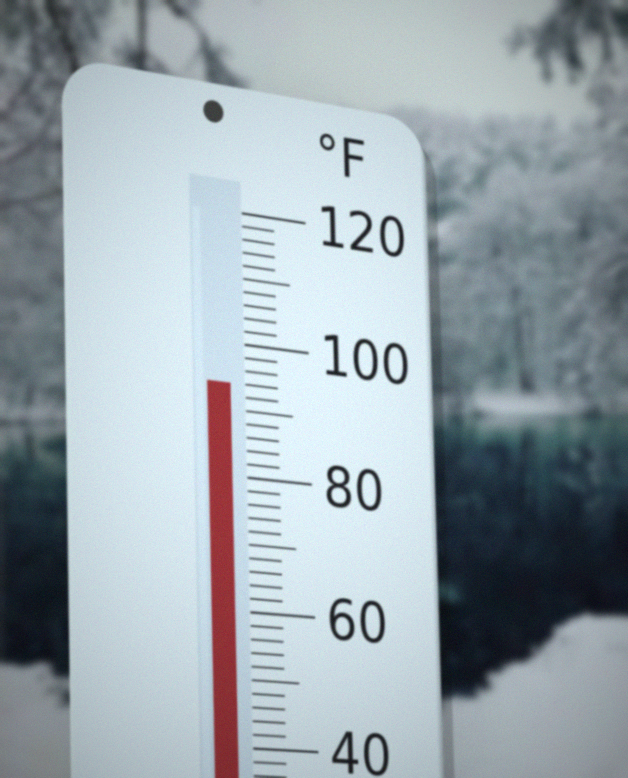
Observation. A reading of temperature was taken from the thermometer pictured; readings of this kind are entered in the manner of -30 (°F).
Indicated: 94 (°F)
